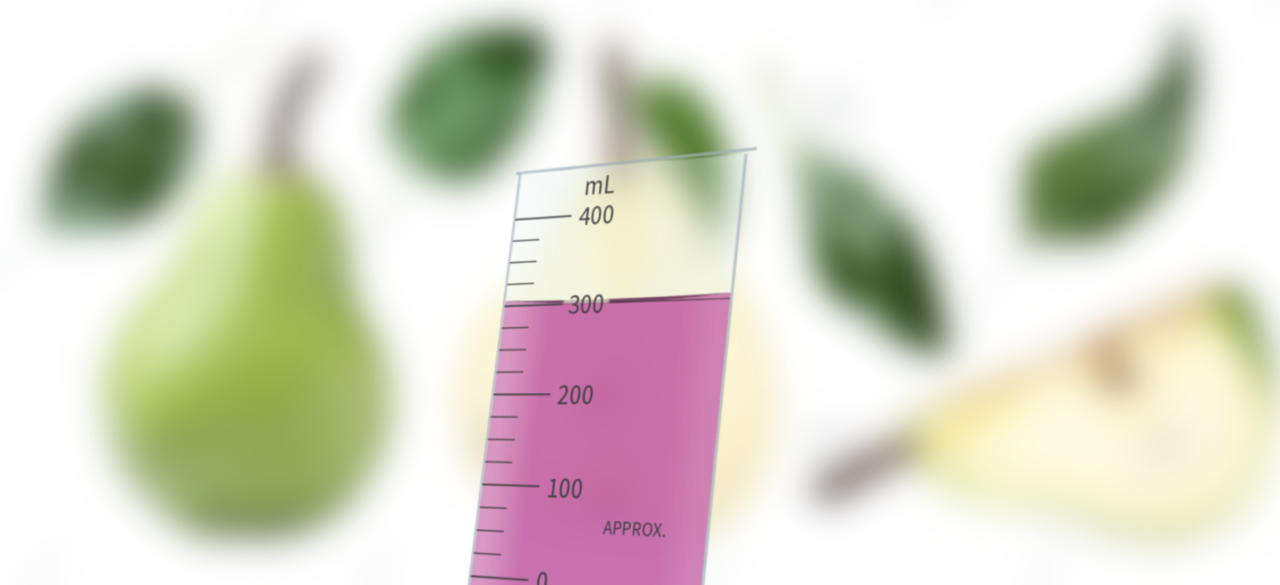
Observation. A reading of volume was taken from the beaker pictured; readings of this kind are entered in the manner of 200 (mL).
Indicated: 300 (mL)
